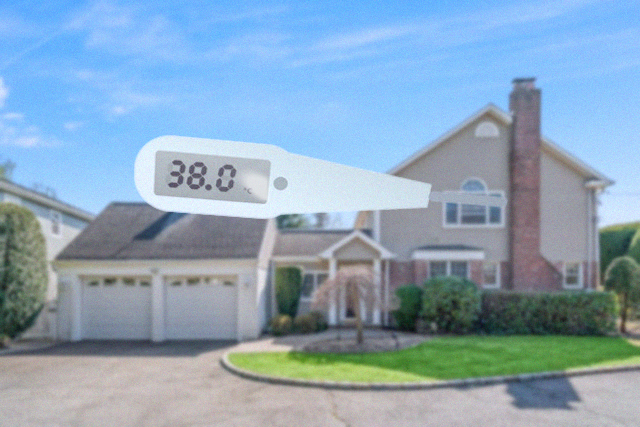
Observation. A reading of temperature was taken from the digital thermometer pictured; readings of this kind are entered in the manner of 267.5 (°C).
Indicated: 38.0 (°C)
